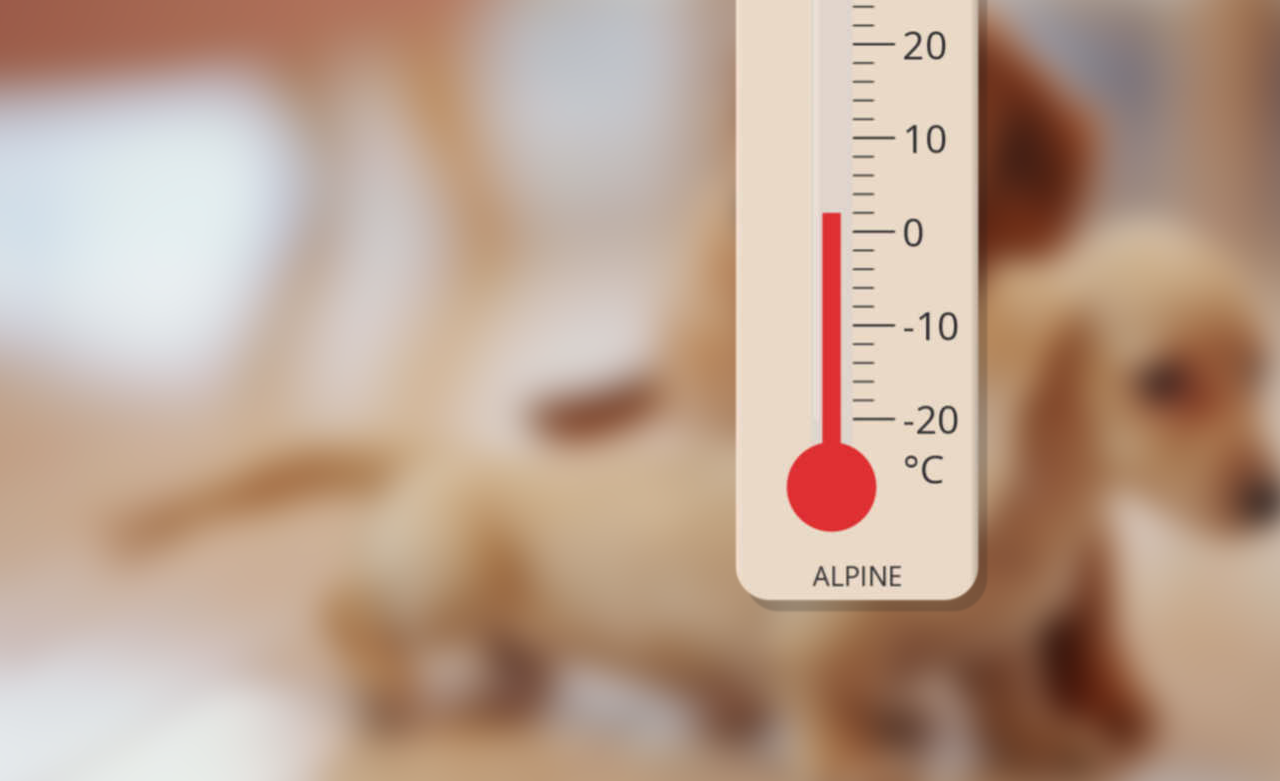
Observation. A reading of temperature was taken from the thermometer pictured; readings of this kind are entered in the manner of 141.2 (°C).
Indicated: 2 (°C)
